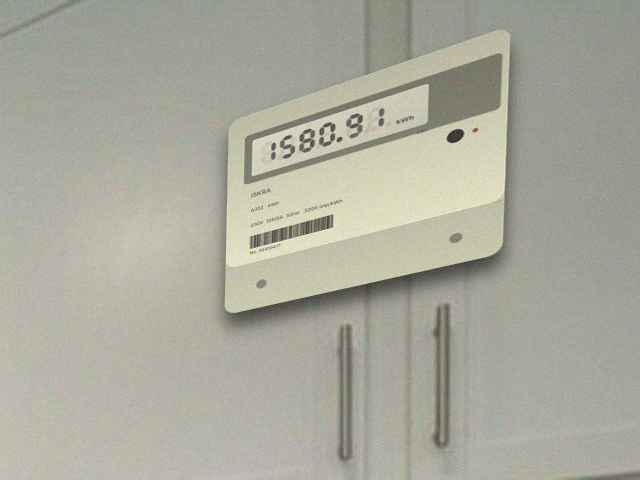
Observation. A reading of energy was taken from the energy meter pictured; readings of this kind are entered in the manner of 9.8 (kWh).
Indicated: 1580.91 (kWh)
